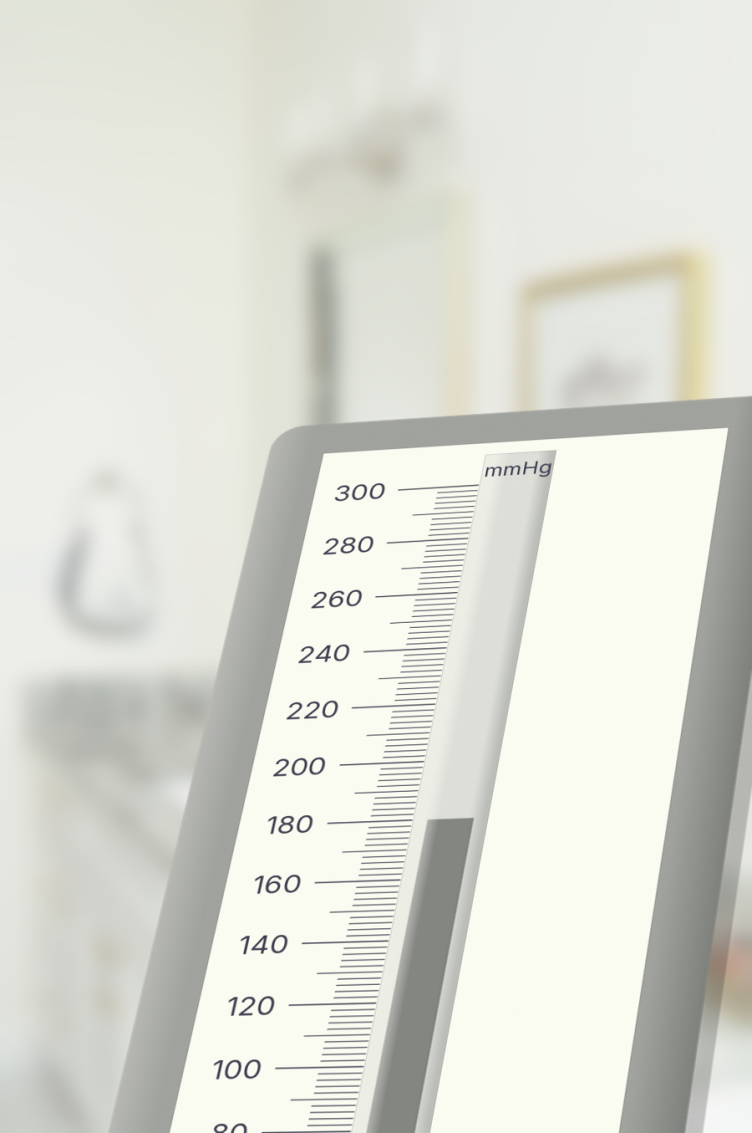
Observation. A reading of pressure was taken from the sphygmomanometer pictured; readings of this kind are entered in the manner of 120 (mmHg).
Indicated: 180 (mmHg)
